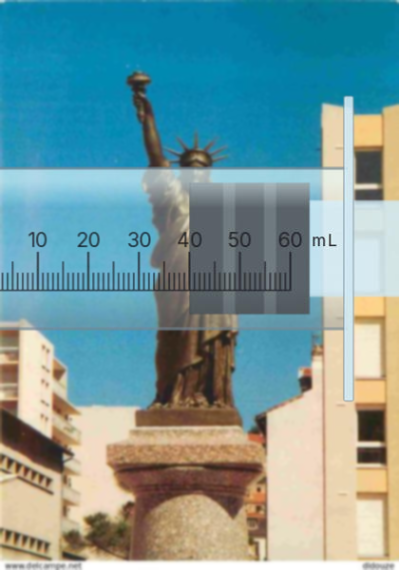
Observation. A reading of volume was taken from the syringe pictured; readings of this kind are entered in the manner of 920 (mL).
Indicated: 40 (mL)
